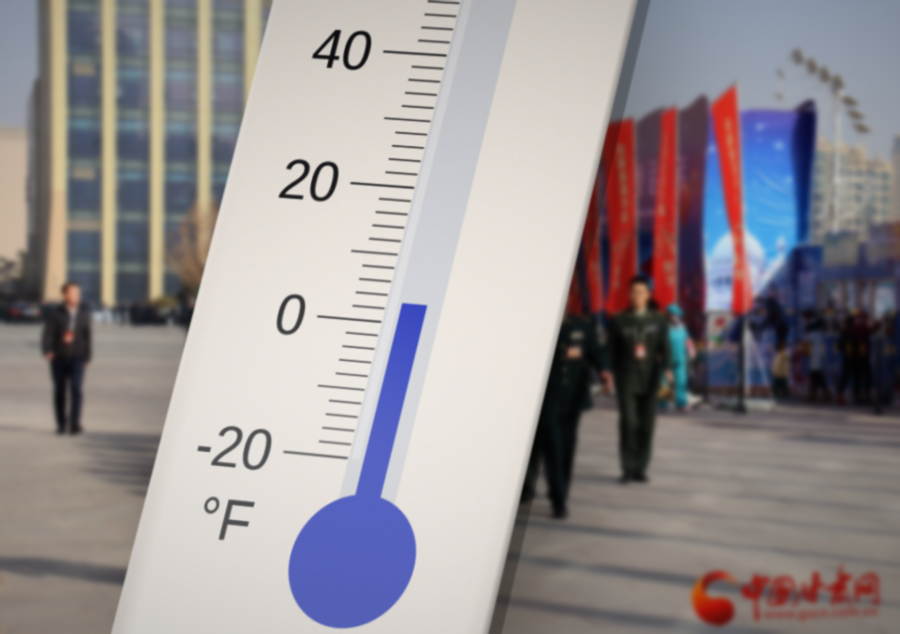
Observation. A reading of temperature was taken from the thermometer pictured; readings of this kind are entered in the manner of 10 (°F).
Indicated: 3 (°F)
